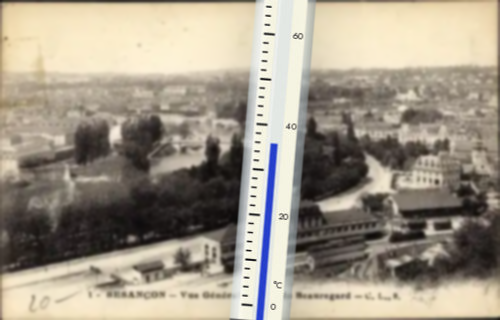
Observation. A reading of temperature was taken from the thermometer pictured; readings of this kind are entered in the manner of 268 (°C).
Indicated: 36 (°C)
